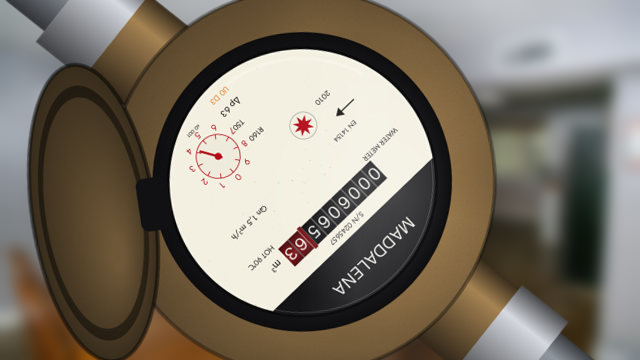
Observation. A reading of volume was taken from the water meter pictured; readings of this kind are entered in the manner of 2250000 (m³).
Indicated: 6065.634 (m³)
